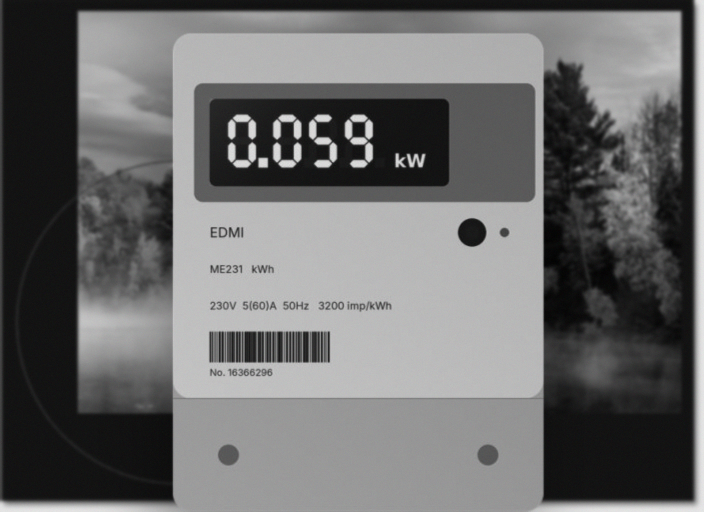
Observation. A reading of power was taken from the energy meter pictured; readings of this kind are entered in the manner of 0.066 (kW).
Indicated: 0.059 (kW)
